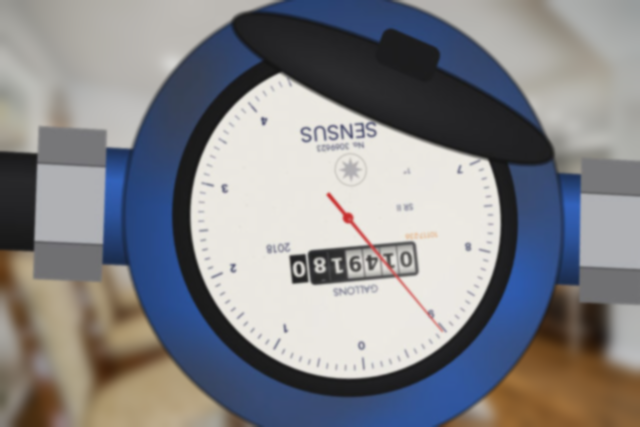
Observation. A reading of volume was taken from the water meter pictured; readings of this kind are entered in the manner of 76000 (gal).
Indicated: 149179.0 (gal)
